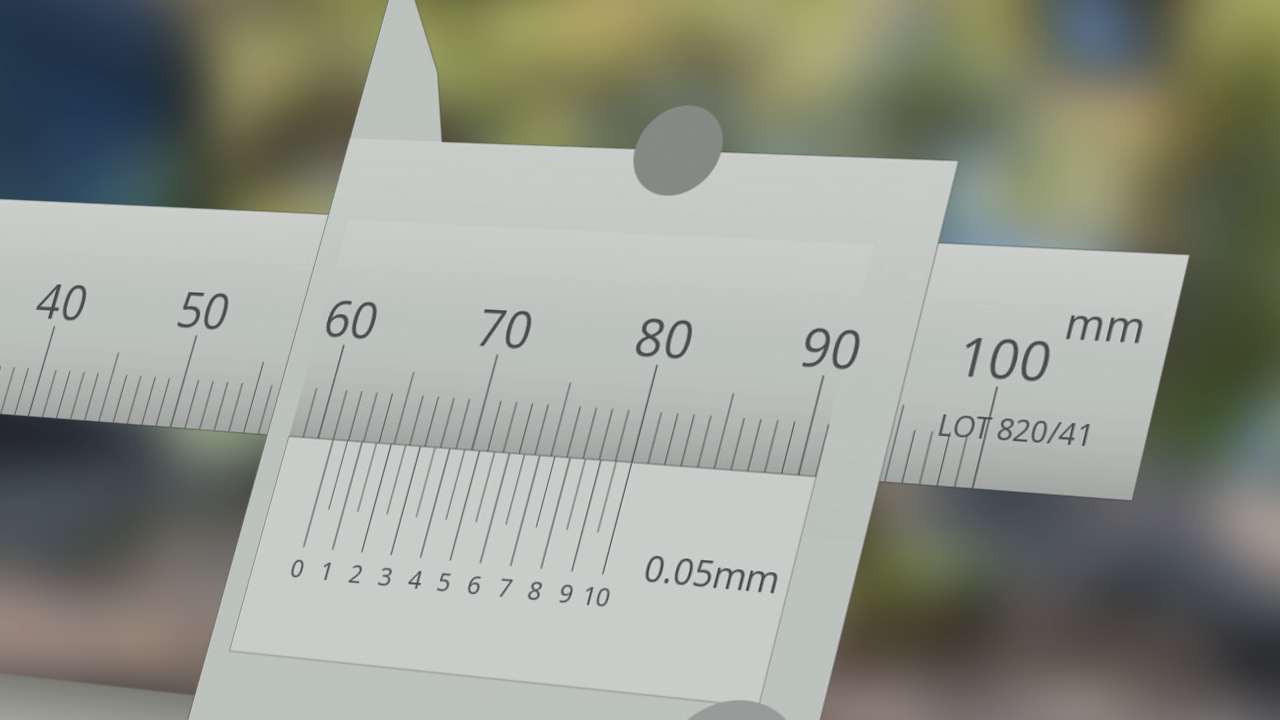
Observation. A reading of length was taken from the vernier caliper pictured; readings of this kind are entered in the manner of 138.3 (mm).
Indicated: 61.0 (mm)
